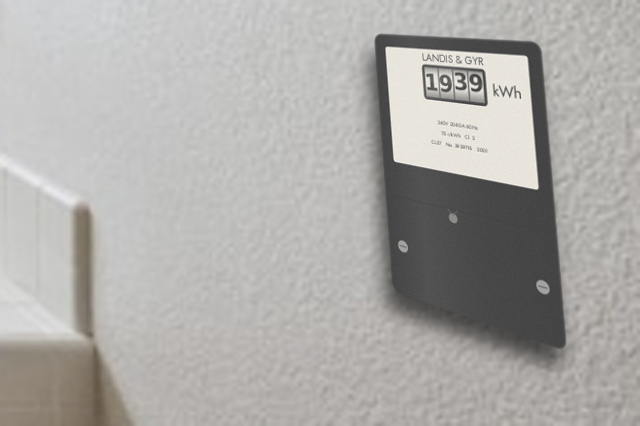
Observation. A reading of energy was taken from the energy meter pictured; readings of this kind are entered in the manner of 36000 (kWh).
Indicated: 1939 (kWh)
